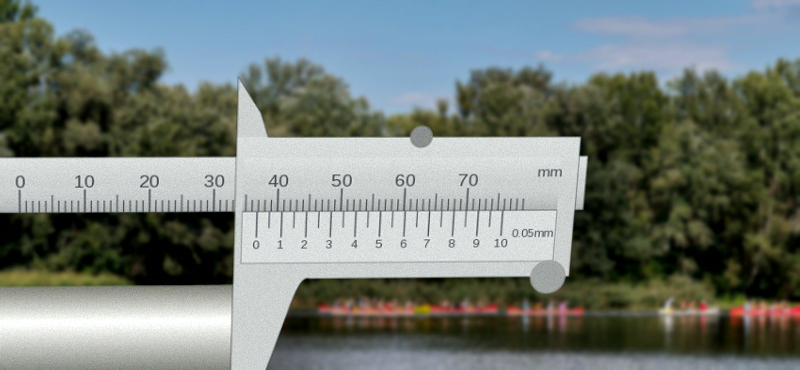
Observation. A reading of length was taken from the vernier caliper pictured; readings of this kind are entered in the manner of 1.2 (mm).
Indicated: 36.8 (mm)
